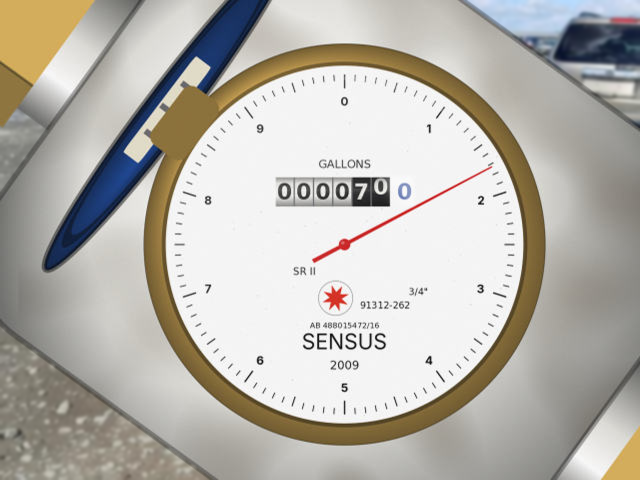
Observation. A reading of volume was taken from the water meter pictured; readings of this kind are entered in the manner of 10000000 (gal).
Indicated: 701.7 (gal)
